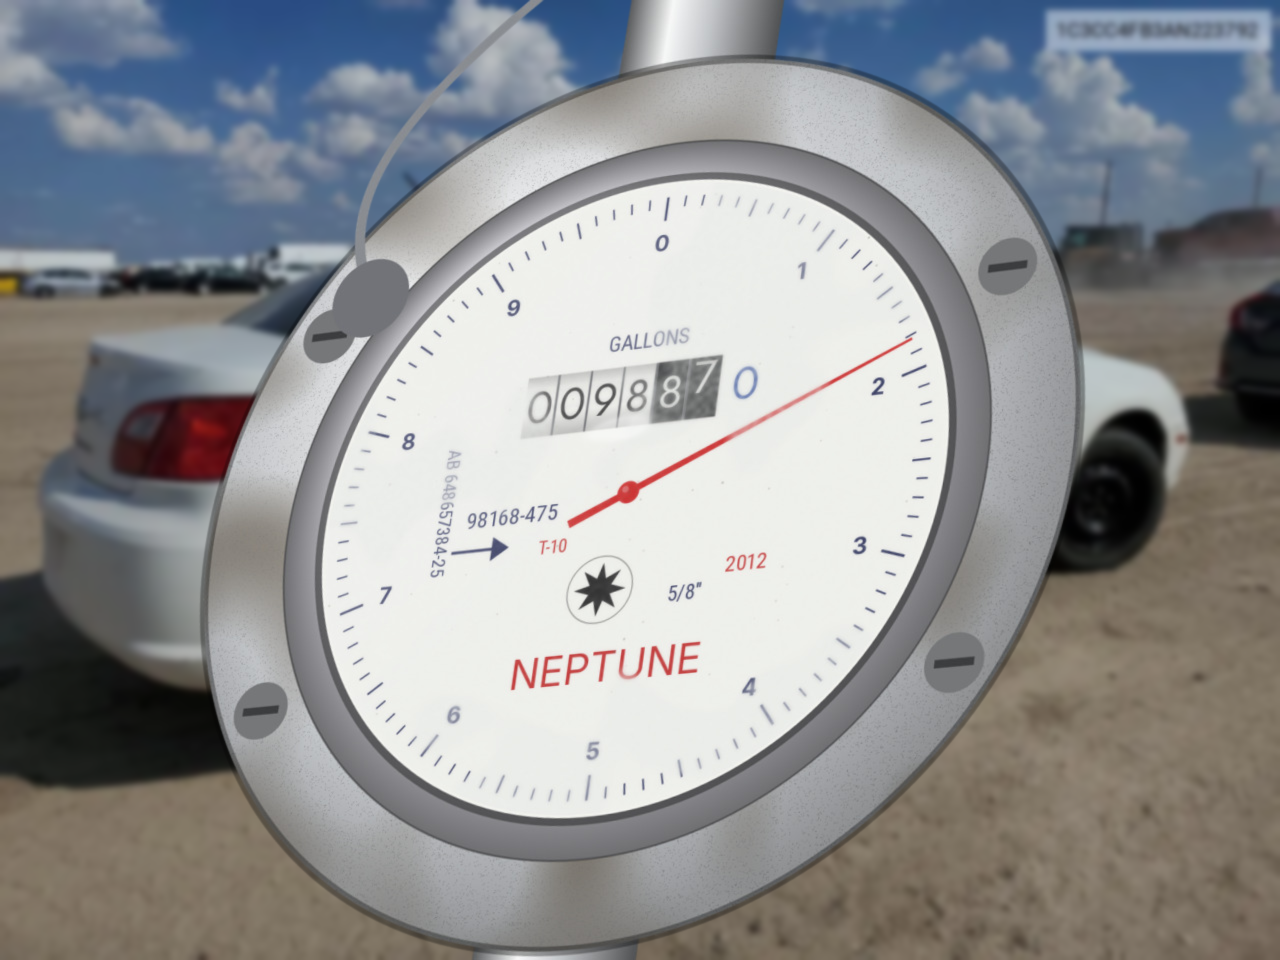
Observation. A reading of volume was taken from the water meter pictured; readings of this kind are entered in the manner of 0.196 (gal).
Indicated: 98871.8 (gal)
